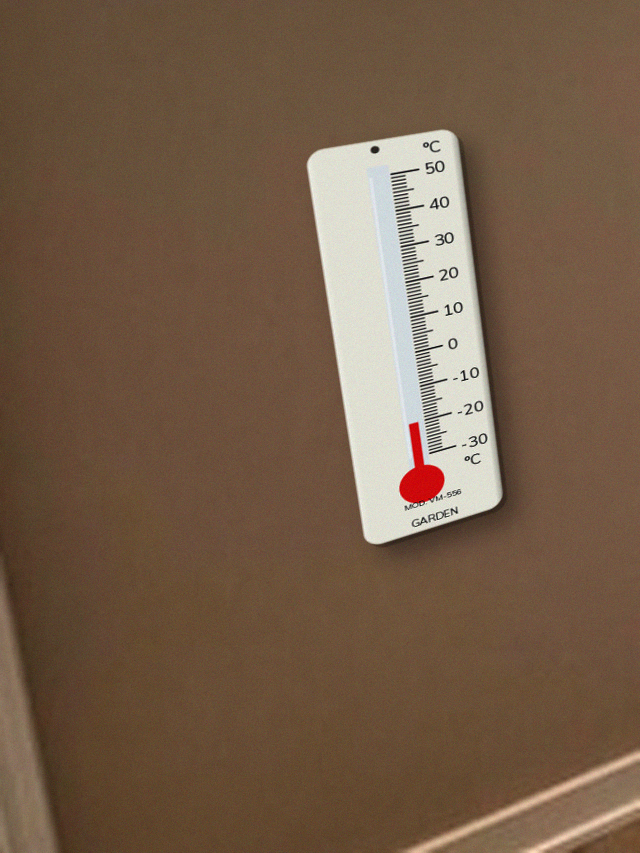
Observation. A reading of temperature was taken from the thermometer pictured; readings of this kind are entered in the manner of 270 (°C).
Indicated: -20 (°C)
